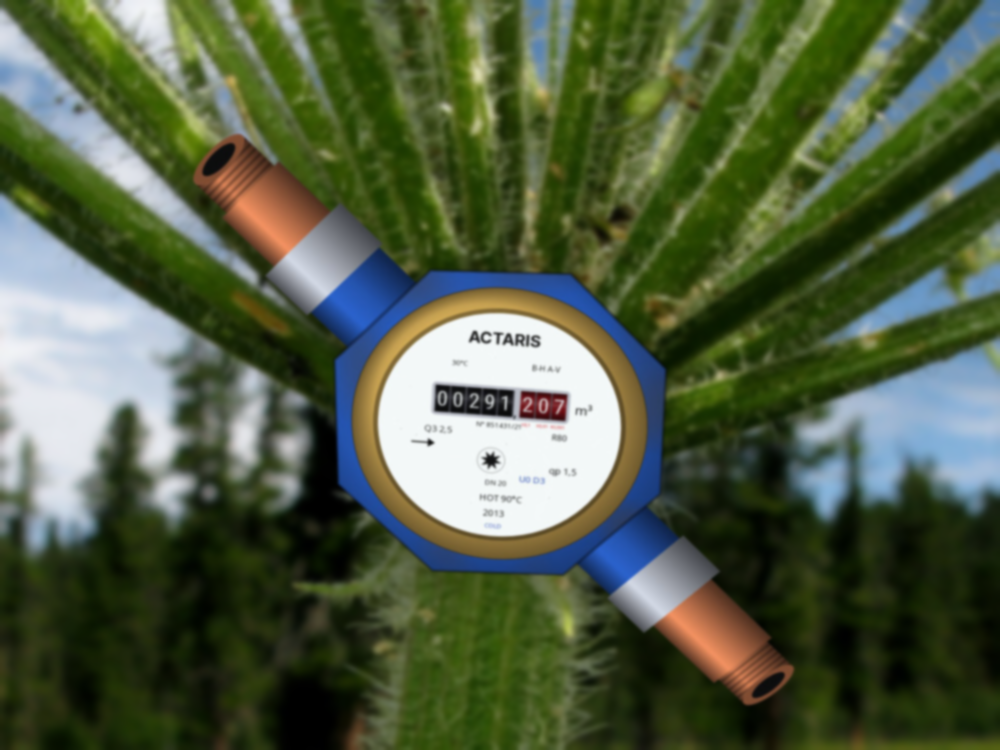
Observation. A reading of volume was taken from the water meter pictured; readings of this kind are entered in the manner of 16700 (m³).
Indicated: 291.207 (m³)
